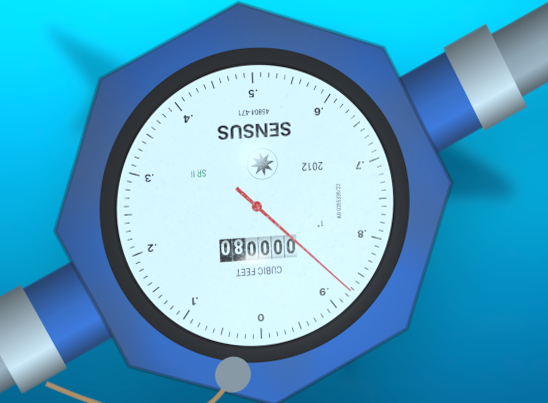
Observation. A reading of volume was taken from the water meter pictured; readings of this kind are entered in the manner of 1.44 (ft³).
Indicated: 79.87 (ft³)
